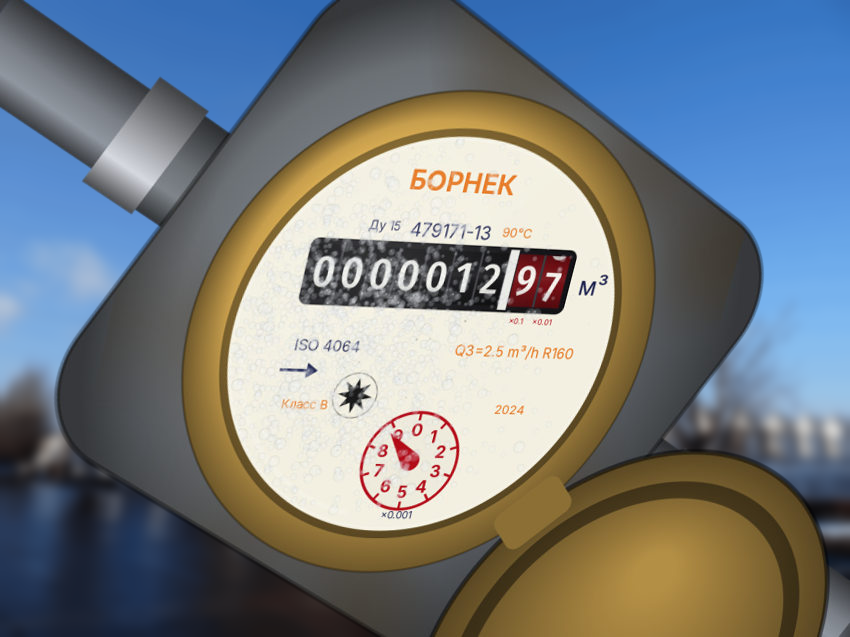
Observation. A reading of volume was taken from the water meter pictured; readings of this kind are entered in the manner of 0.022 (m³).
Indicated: 12.968 (m³)
